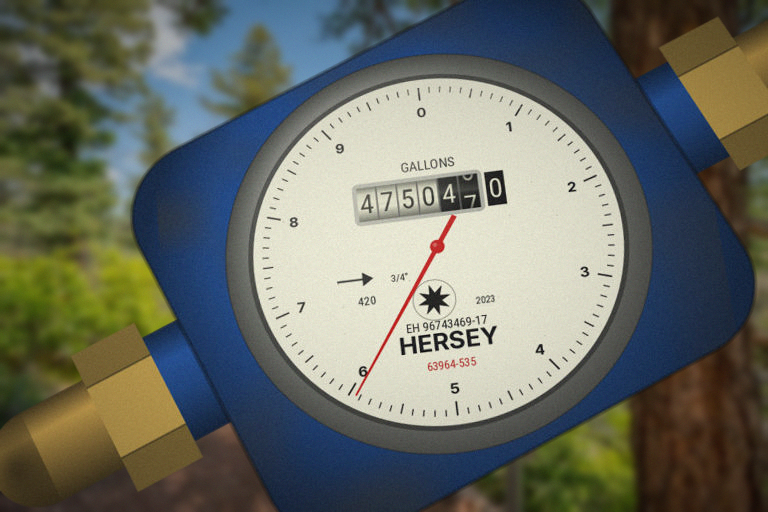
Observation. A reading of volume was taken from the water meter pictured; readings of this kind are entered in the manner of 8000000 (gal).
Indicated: 4750465.9 (gal)
